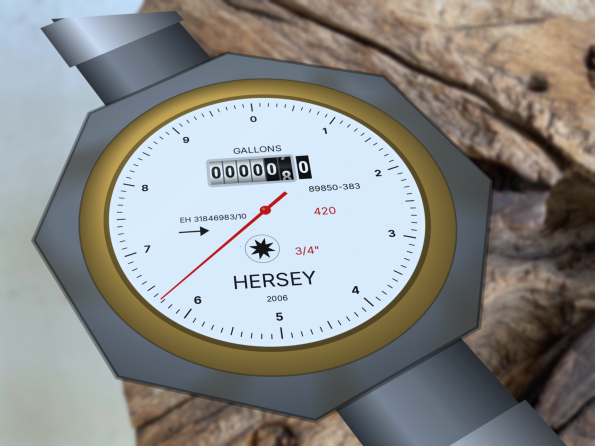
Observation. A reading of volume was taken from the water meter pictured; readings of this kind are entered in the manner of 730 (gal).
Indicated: 76.3 (gal)
